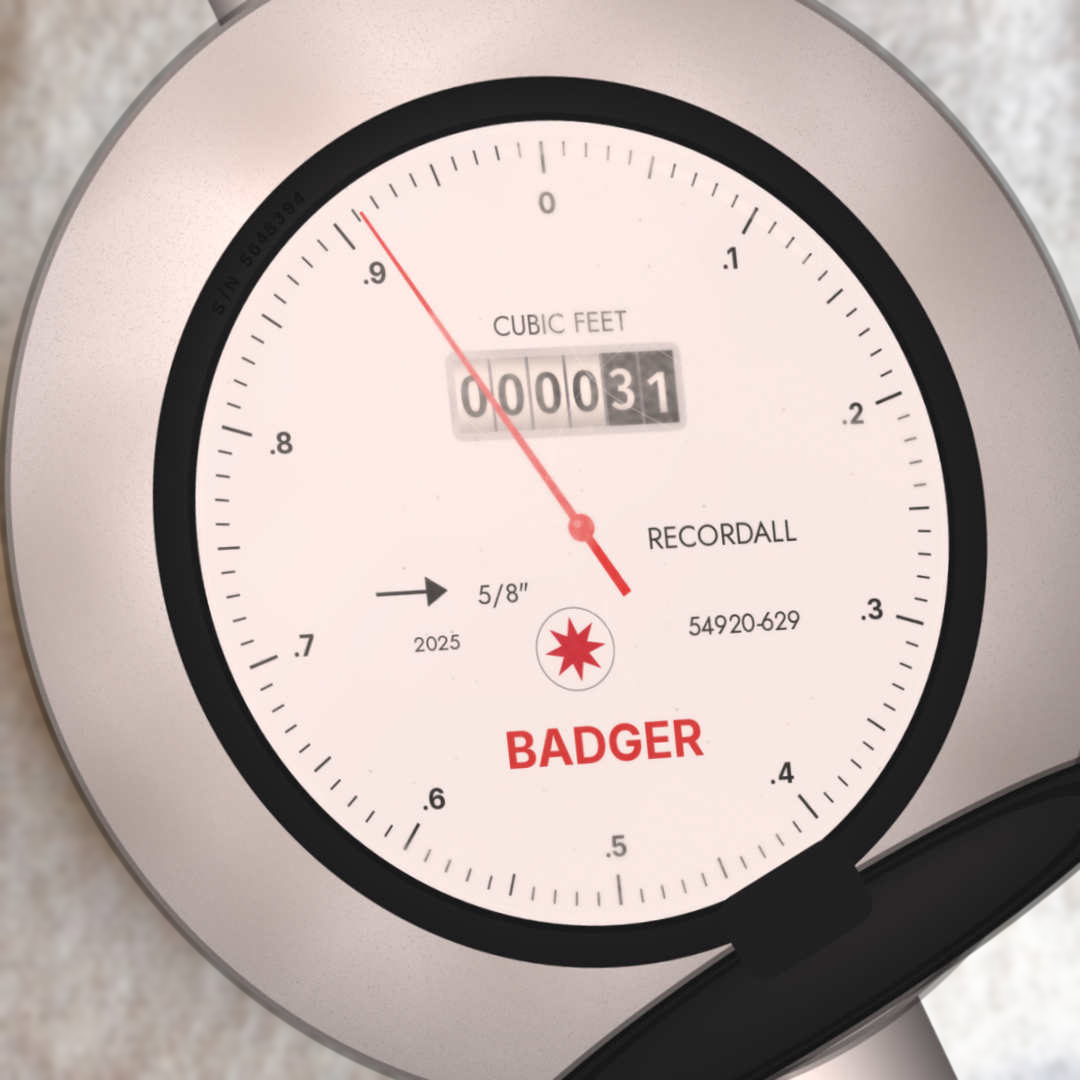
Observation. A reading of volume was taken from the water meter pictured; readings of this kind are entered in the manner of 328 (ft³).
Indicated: 30.91 (ft³)
